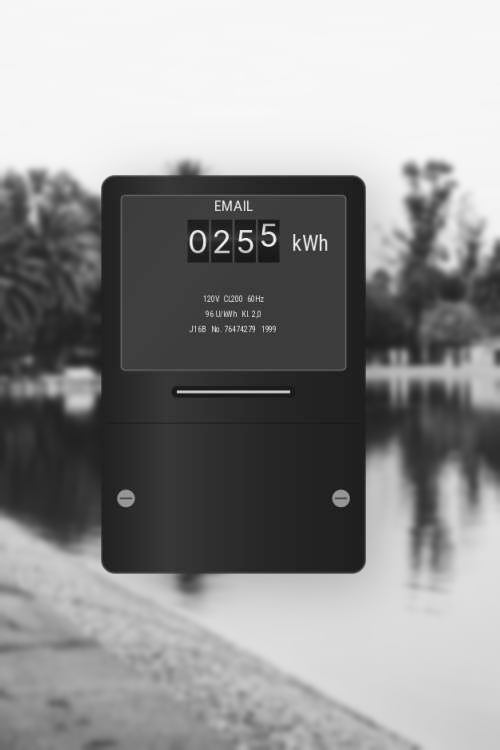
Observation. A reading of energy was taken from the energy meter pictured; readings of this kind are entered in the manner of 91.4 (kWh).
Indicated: 255 (kWh)
